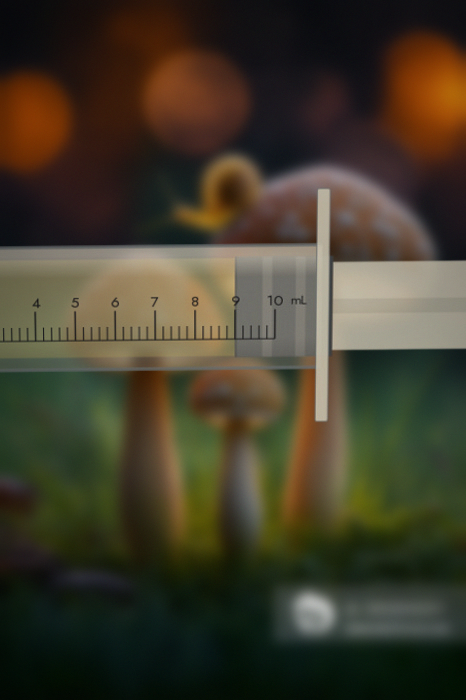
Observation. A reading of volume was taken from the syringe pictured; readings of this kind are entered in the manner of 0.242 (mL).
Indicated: 9 (mL)
